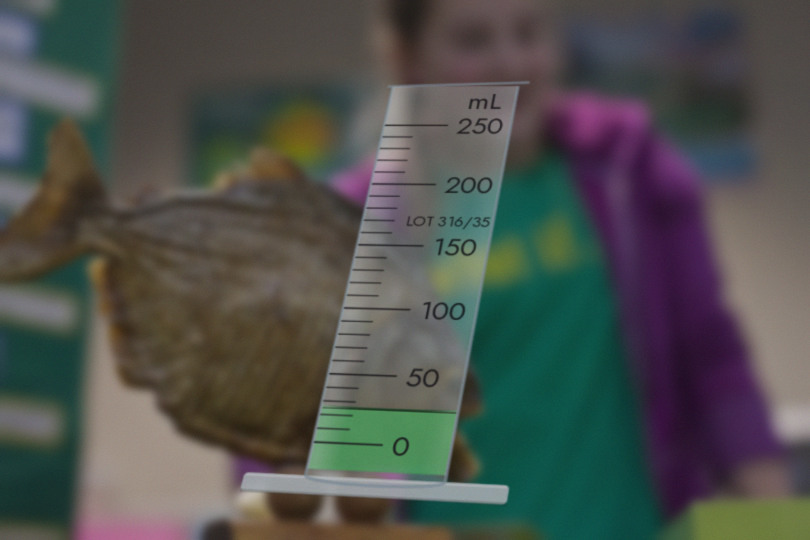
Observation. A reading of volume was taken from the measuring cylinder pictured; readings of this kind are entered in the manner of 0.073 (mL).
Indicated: 25 (mL)
